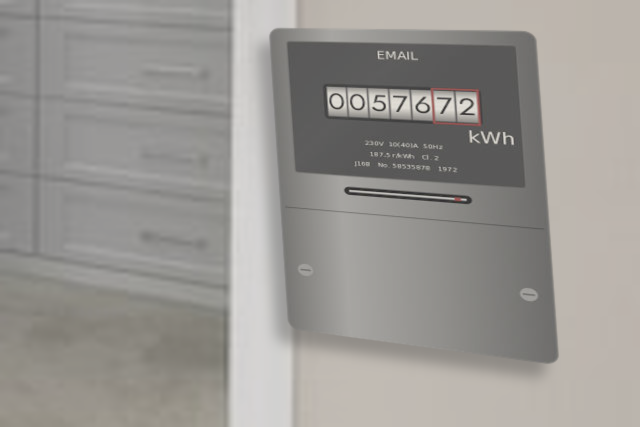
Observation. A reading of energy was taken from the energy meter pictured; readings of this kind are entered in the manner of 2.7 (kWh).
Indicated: 576.72 (kWh)
